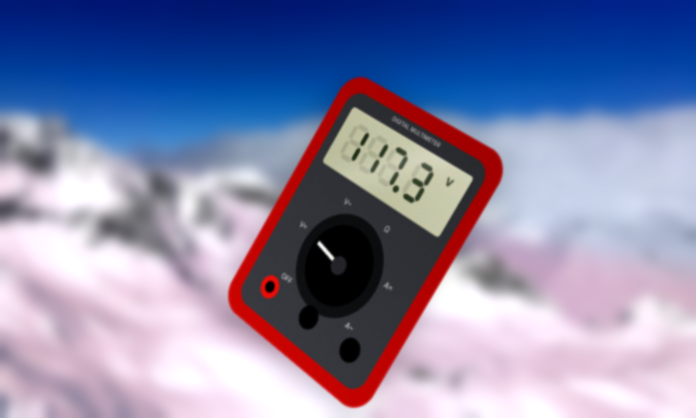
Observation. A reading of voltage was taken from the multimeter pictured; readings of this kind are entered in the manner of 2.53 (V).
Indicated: 117.3 (V)
